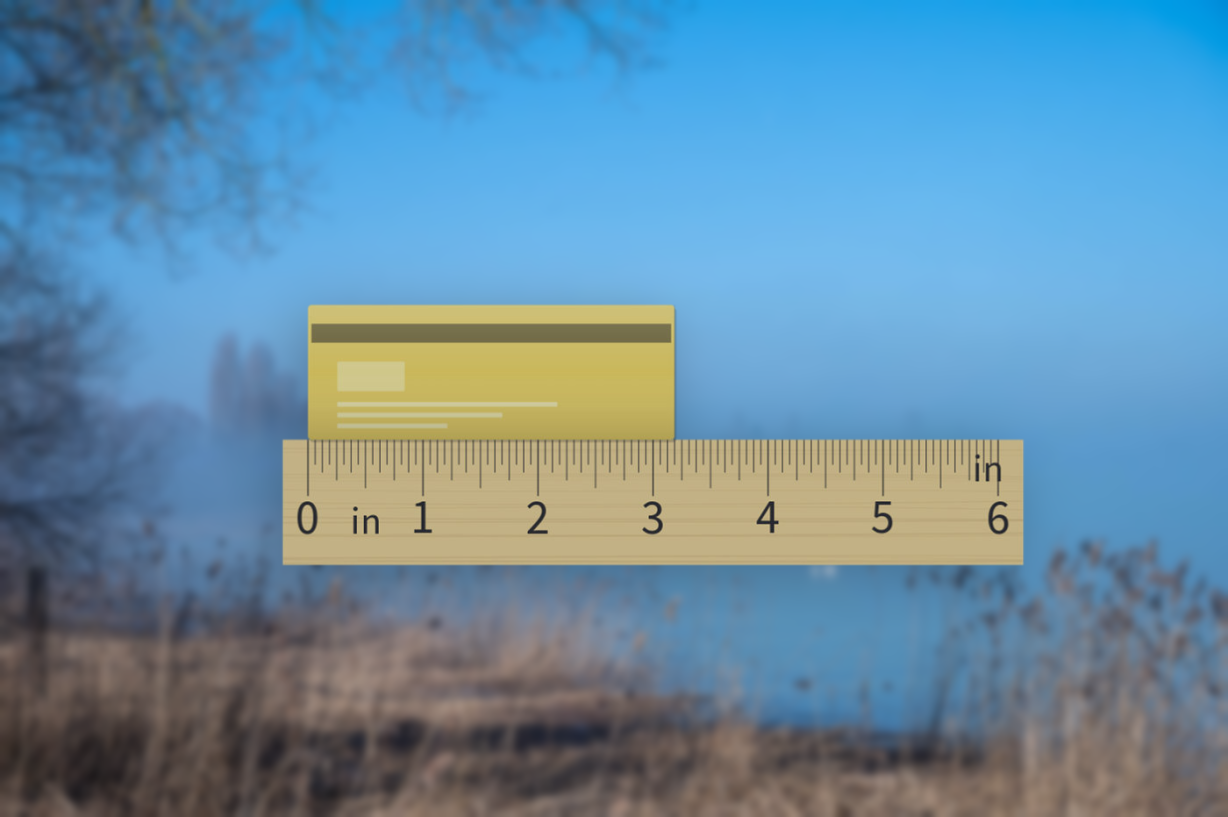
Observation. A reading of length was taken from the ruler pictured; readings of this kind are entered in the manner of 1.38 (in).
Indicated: 3.1875 (in)
